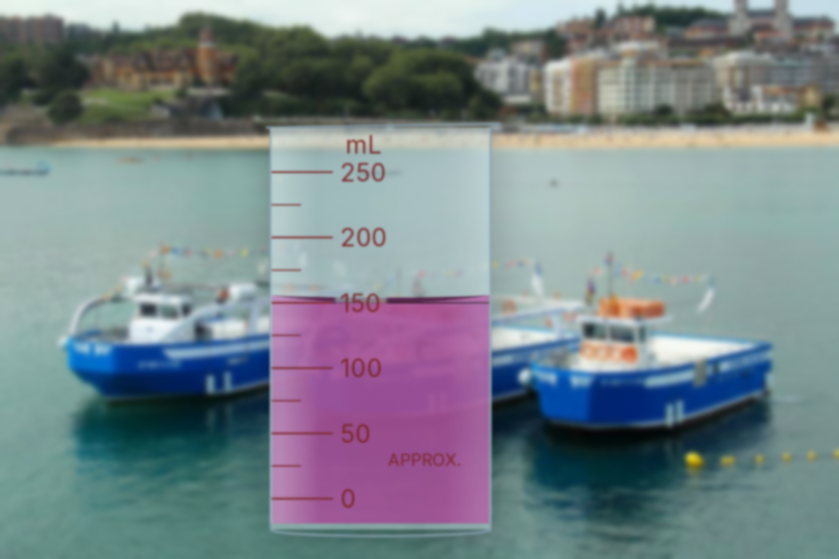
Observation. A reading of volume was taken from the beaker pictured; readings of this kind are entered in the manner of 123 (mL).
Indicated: 150 (mL)
